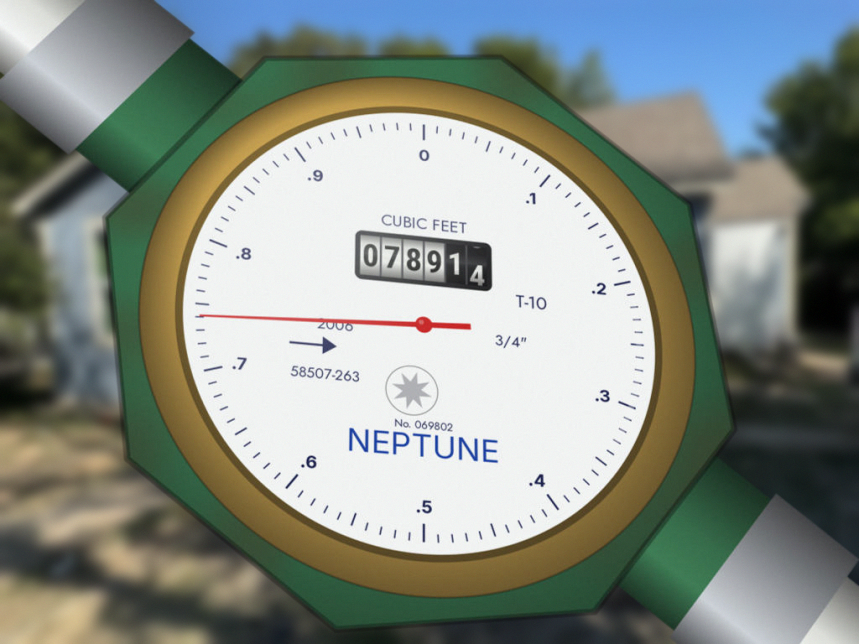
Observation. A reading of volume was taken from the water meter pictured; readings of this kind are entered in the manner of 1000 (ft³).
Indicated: 78913.74 (ft³)
